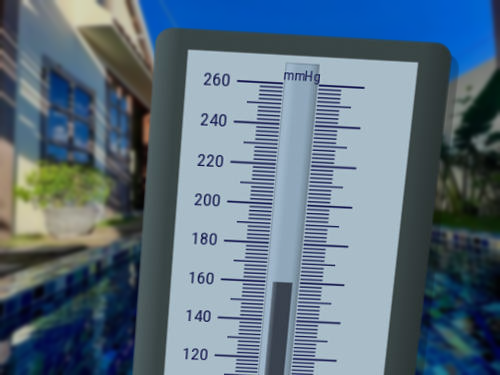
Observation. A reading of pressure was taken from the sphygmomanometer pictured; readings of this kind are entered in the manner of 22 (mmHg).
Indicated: 160 (mmHg)
